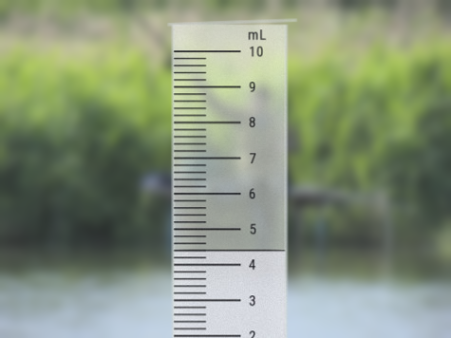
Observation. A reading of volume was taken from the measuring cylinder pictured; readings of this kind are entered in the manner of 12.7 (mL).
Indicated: 4.4 (mL)
